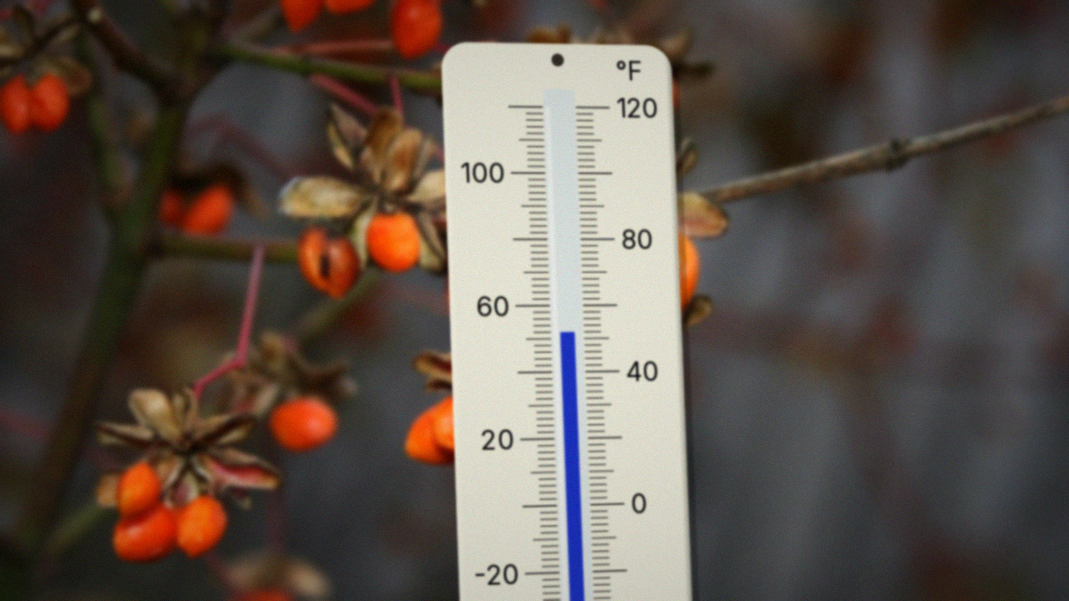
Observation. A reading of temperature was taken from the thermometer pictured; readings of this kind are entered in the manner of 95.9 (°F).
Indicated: 52 (°F)
